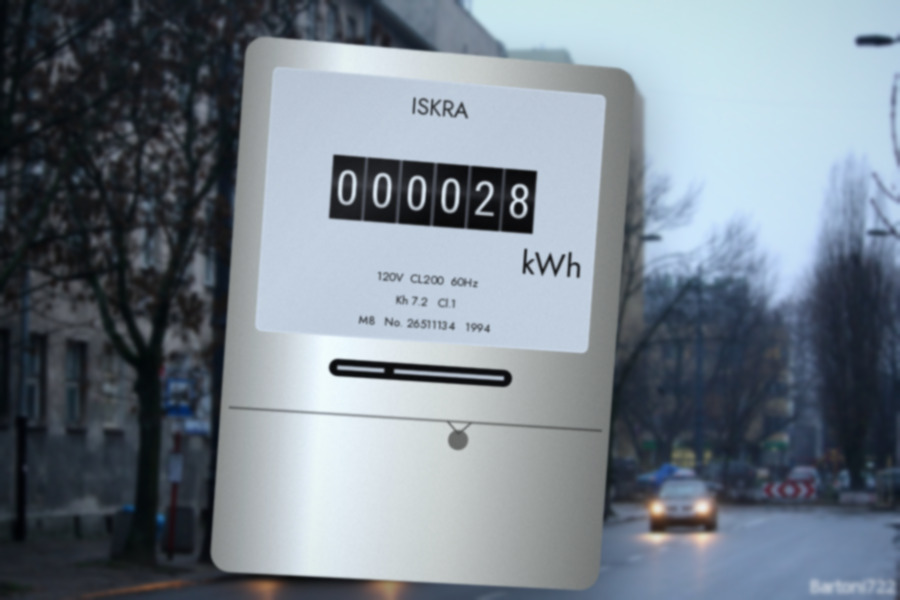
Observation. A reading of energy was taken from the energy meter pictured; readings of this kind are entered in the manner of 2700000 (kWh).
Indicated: 28 (kWh)
